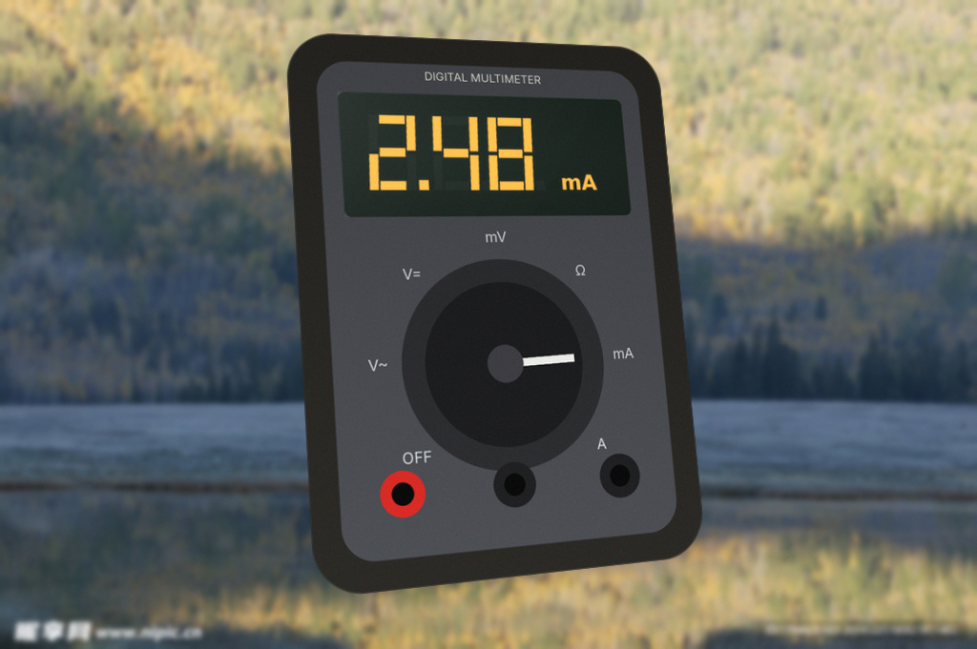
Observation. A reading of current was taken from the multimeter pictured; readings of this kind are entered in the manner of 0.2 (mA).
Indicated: 2.48 (mA)
